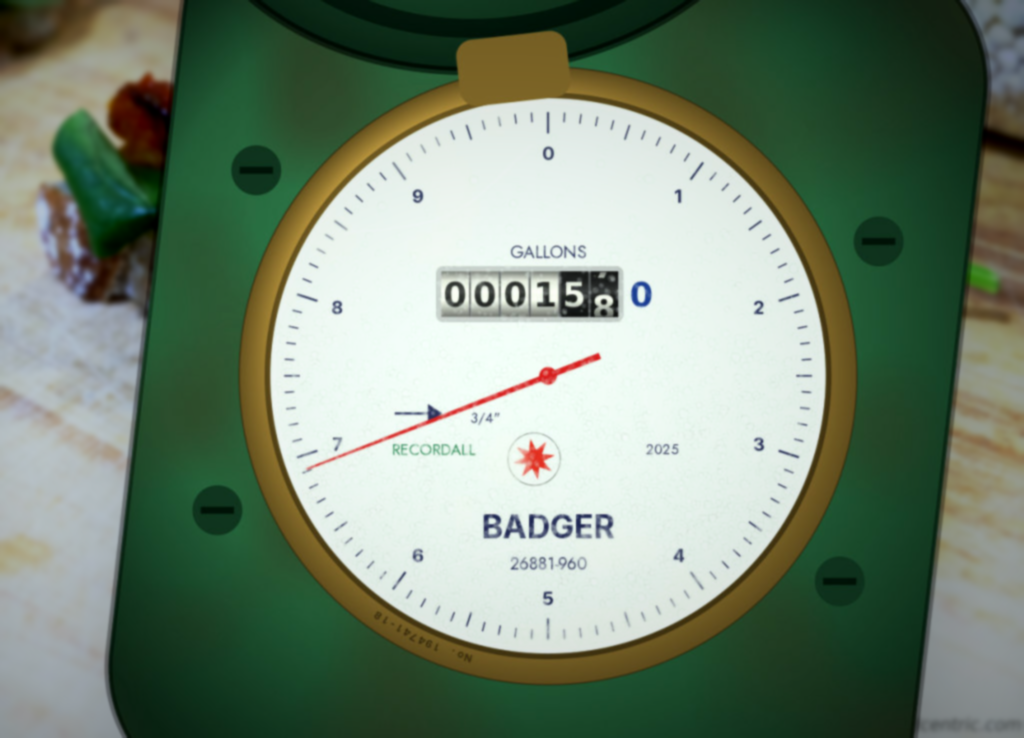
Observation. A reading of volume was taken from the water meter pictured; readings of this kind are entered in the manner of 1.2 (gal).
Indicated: 1576.9 (gal)
